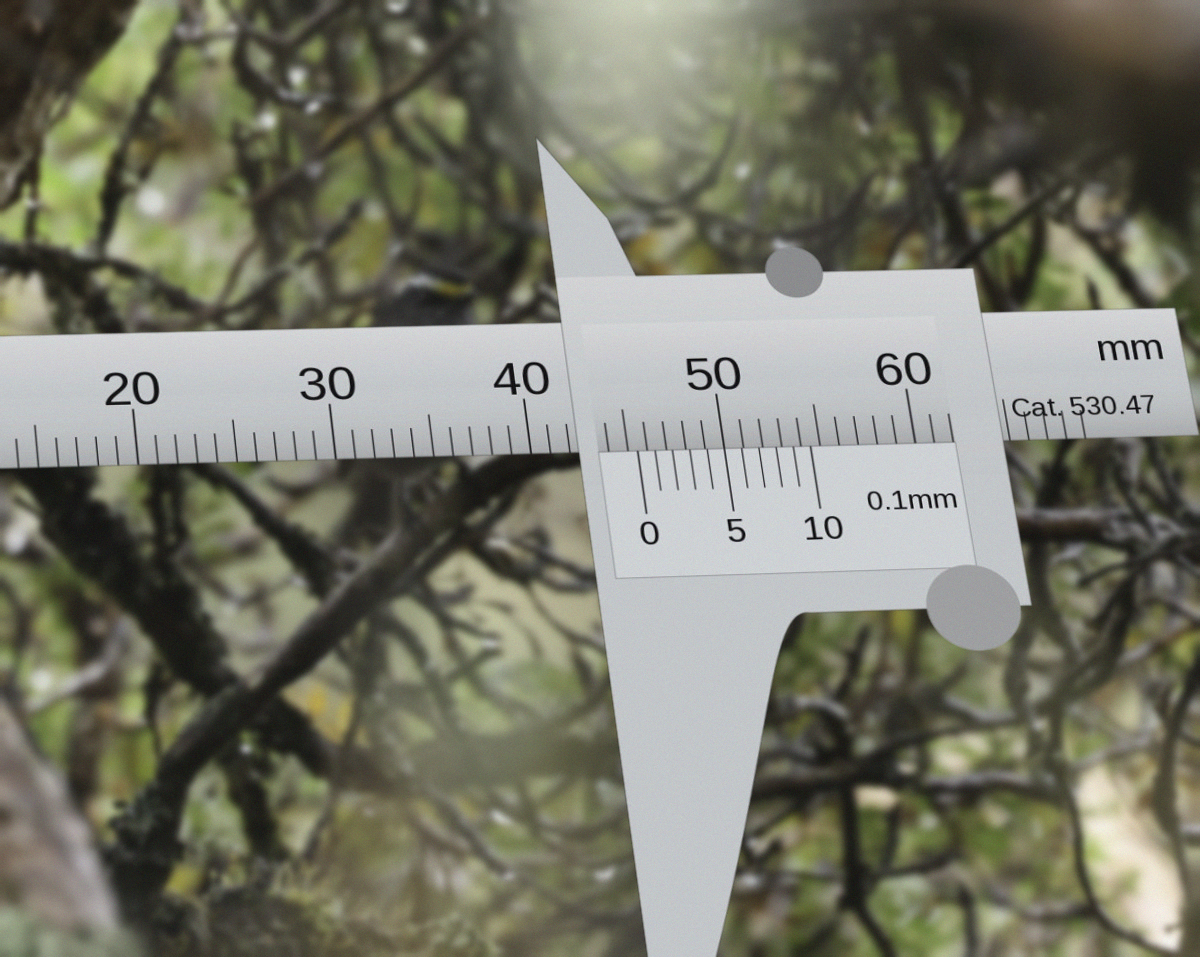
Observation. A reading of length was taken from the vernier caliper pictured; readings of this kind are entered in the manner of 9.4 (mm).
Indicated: 45.5 (mm)
